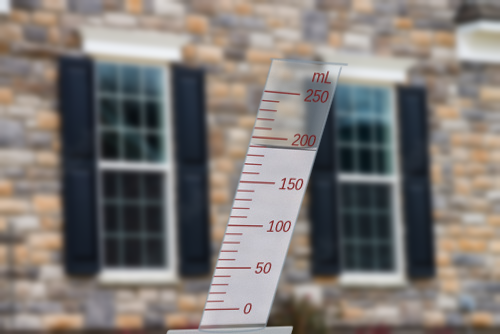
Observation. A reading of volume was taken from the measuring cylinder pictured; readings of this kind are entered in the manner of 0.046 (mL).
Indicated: 190 (mL)
